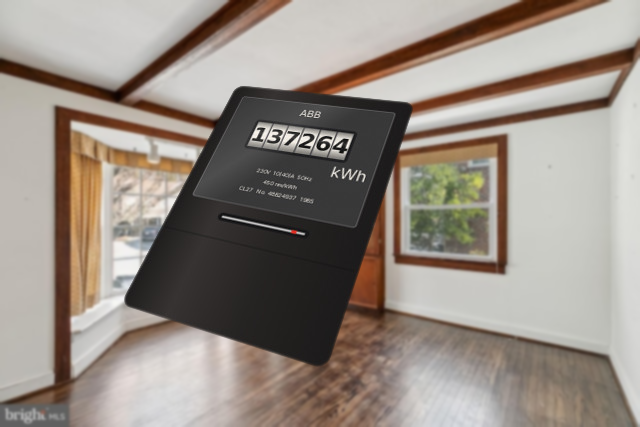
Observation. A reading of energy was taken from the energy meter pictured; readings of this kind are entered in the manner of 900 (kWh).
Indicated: 137264 (kWh)
